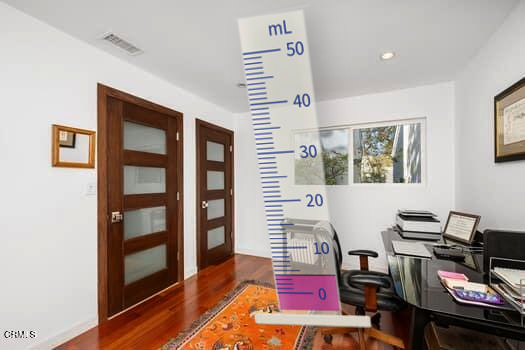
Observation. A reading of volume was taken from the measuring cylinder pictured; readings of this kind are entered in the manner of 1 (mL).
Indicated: 4 (mL)
